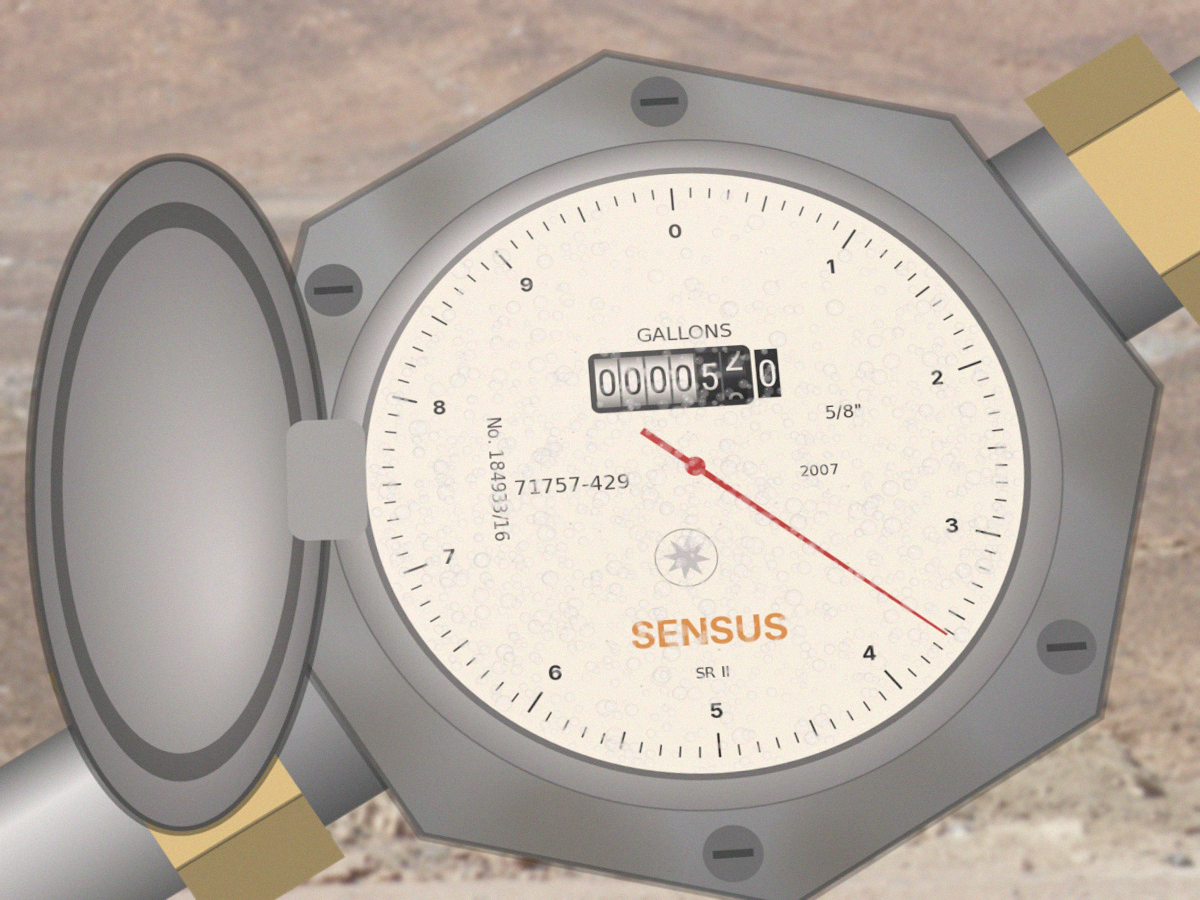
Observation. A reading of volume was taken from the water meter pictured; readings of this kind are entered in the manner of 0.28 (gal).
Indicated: 523.6 (gal)
